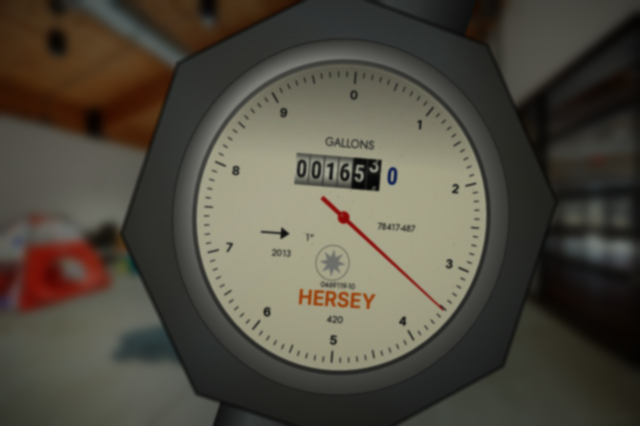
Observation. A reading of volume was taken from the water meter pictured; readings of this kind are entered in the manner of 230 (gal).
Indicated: 16533.5 (gal)
